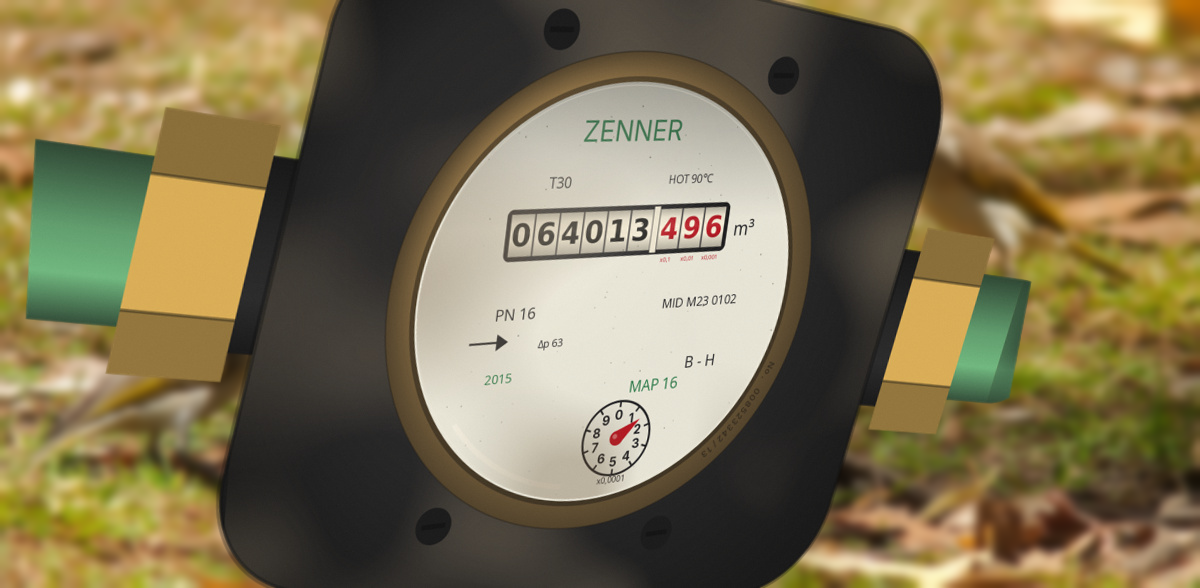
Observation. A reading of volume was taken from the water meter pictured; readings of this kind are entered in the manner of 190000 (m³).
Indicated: 64013.4961 (m³)
